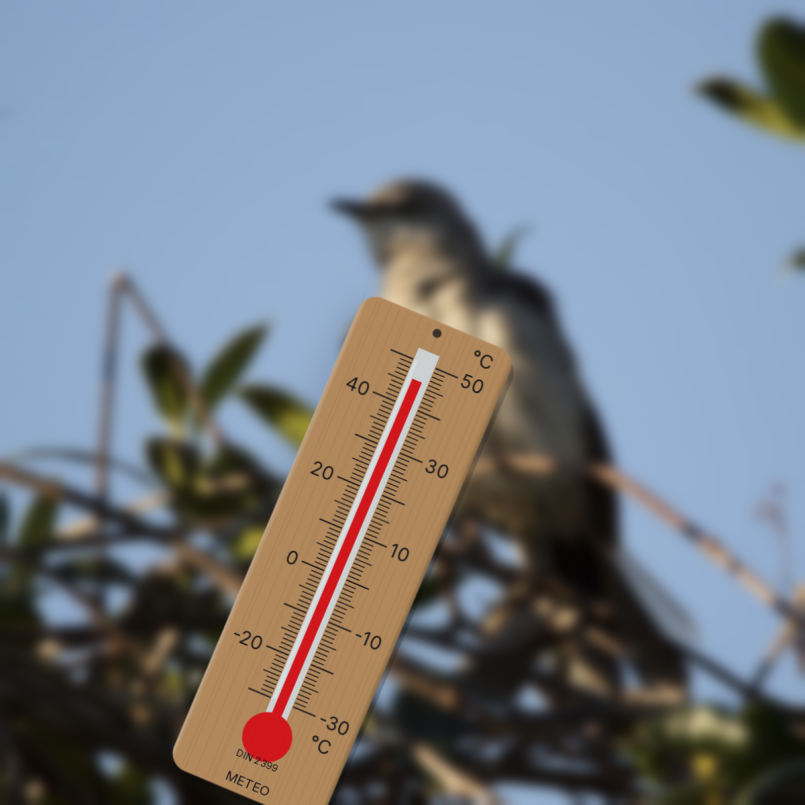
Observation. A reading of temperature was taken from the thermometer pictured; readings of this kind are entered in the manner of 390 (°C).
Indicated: 46 (°C)
